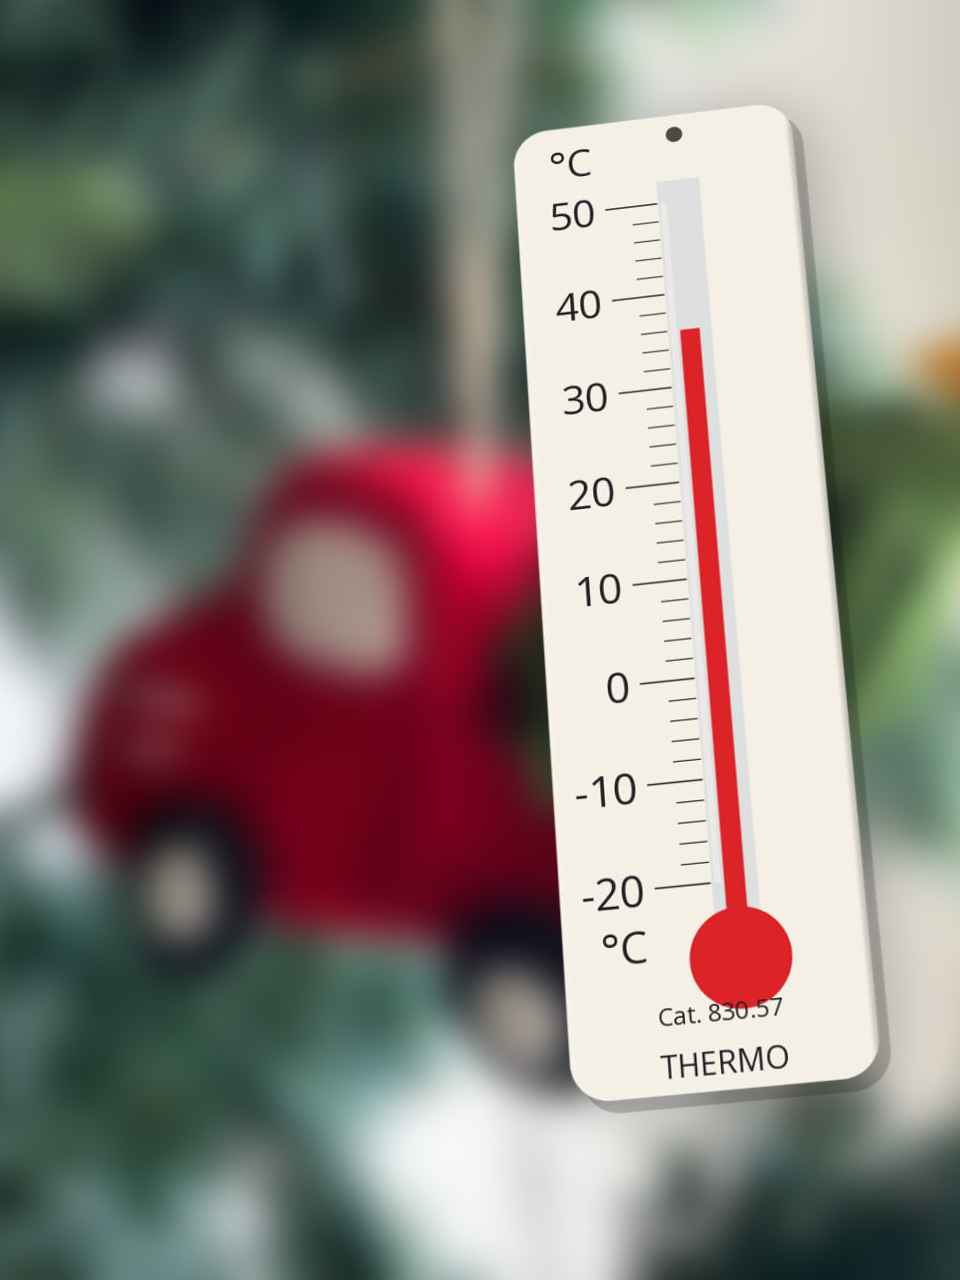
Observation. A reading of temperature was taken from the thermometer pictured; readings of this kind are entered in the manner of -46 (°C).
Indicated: 36 (°C)
